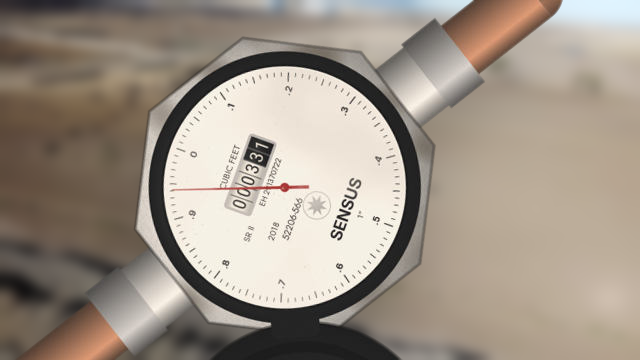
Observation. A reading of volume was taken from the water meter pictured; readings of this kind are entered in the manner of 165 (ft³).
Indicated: 330.94 (ft³)
